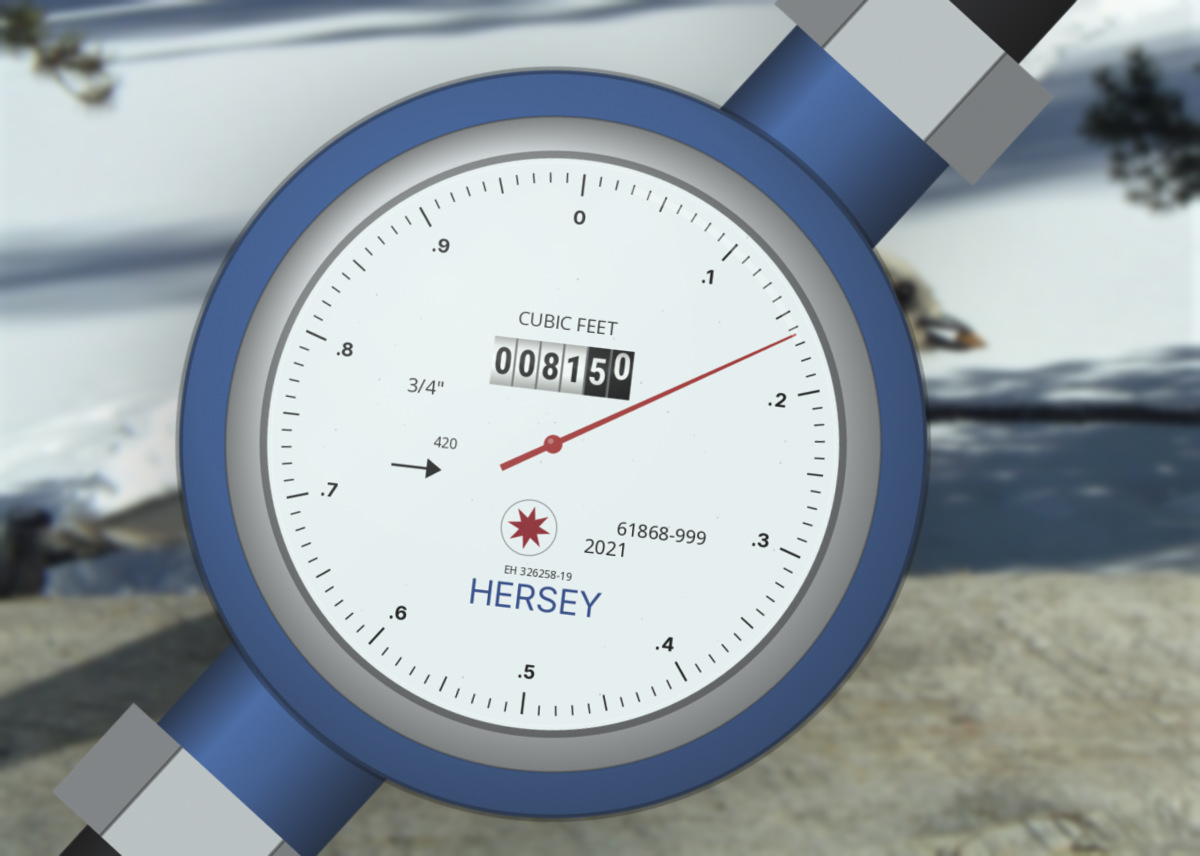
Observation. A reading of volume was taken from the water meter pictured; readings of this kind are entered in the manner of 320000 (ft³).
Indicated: 8150.16 (ft³)
